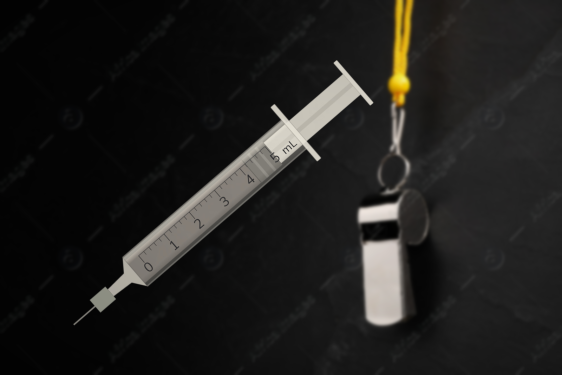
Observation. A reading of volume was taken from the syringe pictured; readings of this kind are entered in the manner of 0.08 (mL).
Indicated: 4.2 (mL)
